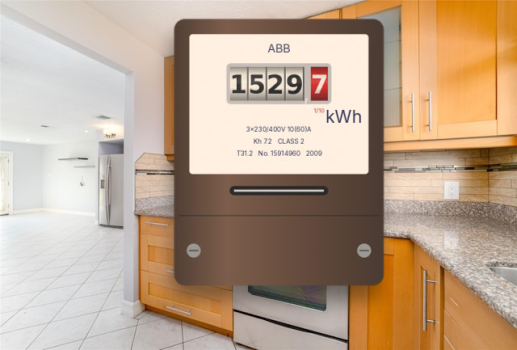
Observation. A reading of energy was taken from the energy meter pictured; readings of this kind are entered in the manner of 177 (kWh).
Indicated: 1529.7 (kWh)
